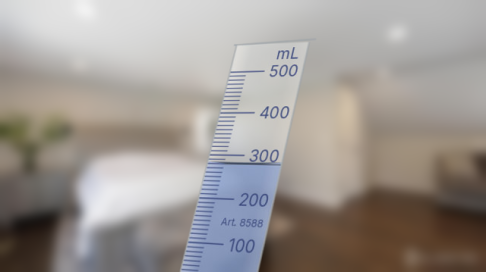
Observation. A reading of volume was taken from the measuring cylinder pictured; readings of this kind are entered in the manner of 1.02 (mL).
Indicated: 280 (mL)
